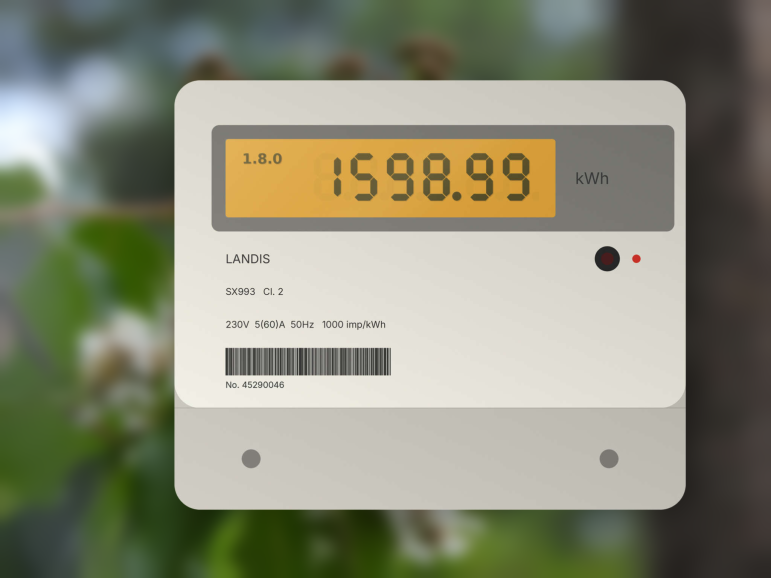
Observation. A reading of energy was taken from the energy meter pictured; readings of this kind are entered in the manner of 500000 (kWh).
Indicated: 1598.99 (kWh)
